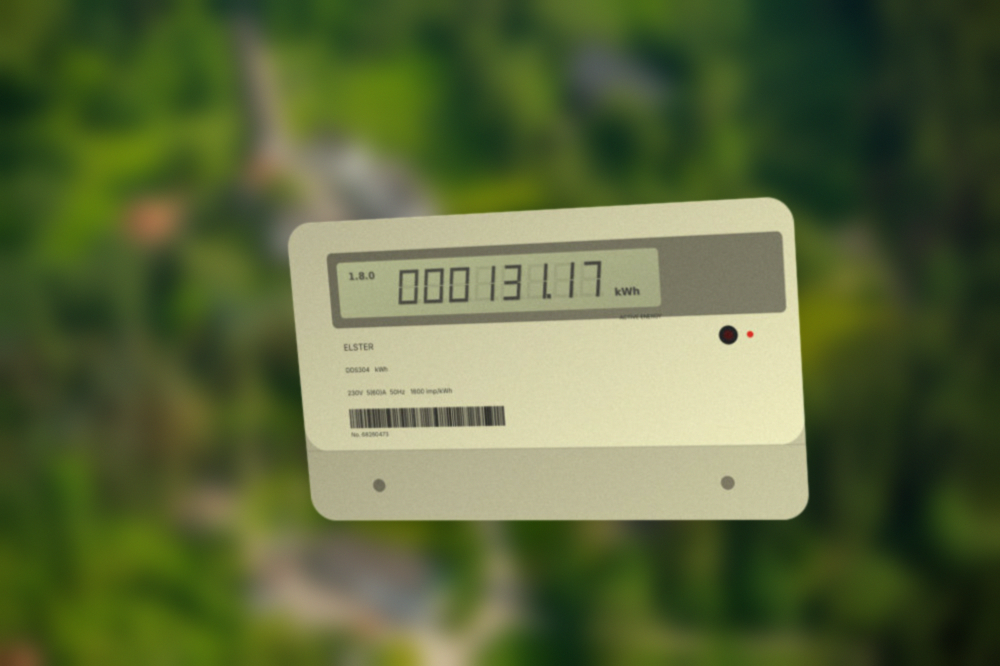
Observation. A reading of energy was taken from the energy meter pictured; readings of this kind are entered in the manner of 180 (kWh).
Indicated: 131.17 (kWh)
